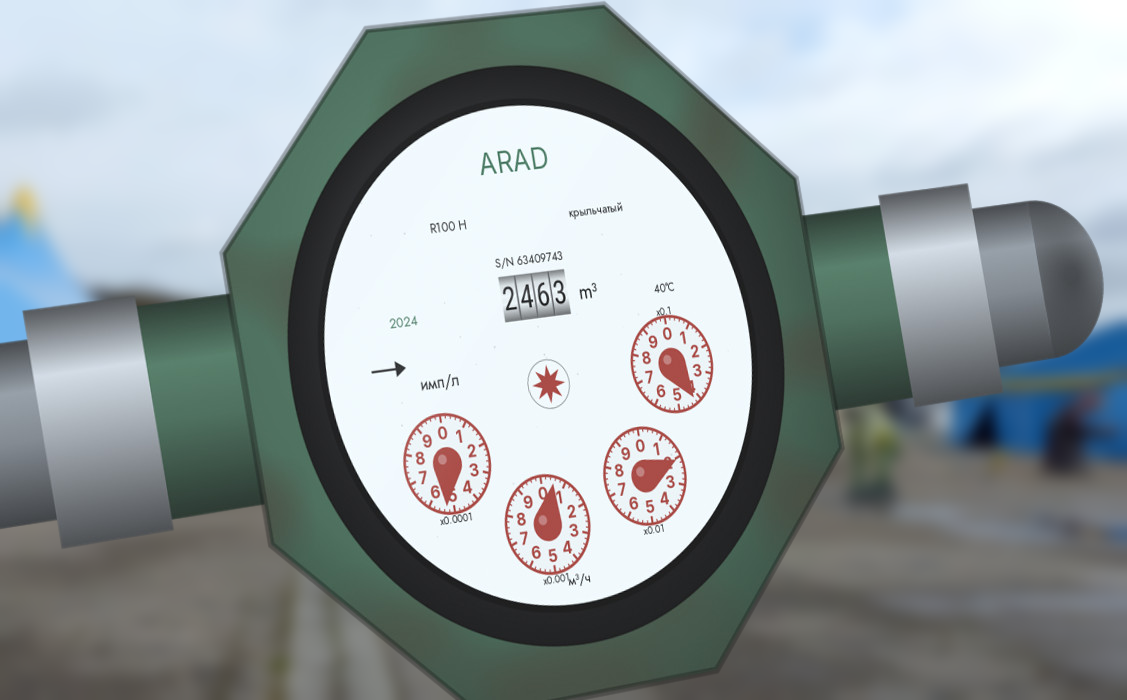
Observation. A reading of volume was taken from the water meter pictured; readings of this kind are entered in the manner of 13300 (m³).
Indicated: 2463.4205 (m³)
